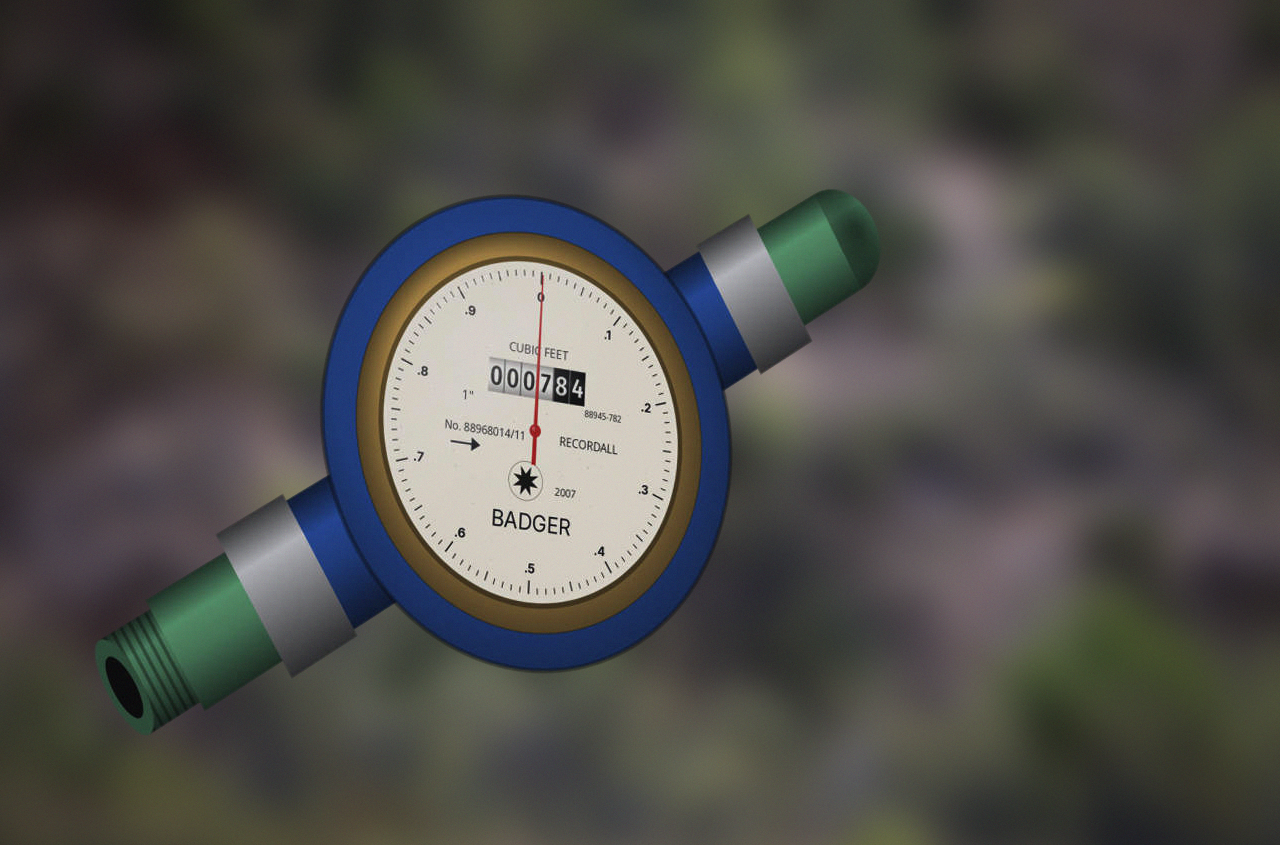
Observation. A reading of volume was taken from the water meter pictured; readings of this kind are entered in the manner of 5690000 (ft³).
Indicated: 784.00 (ft³)
